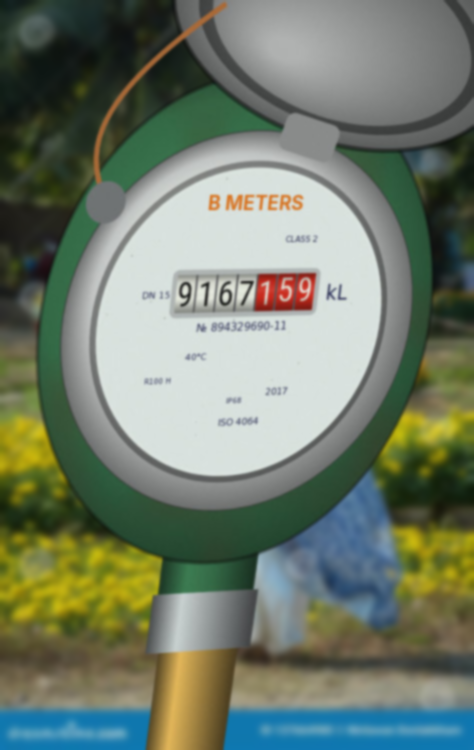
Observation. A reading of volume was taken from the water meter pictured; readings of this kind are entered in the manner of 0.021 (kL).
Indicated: 9167.159 (kL)
